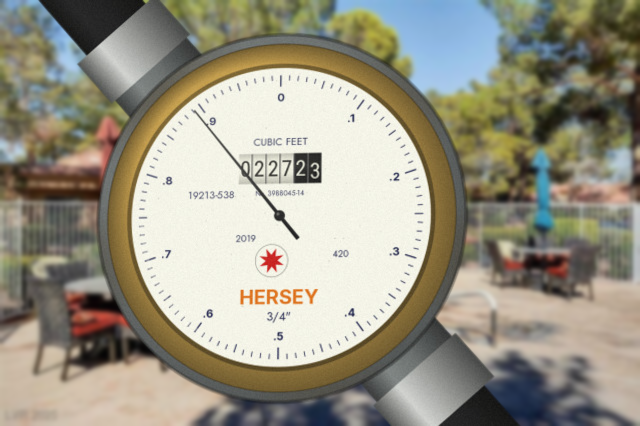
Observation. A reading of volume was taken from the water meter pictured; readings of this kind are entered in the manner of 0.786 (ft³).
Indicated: 22722.89 (ft³)
